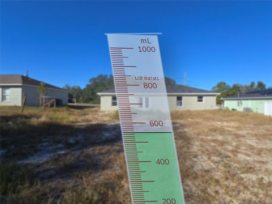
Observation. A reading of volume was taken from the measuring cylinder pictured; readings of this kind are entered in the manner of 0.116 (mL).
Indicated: 550 (mL)
